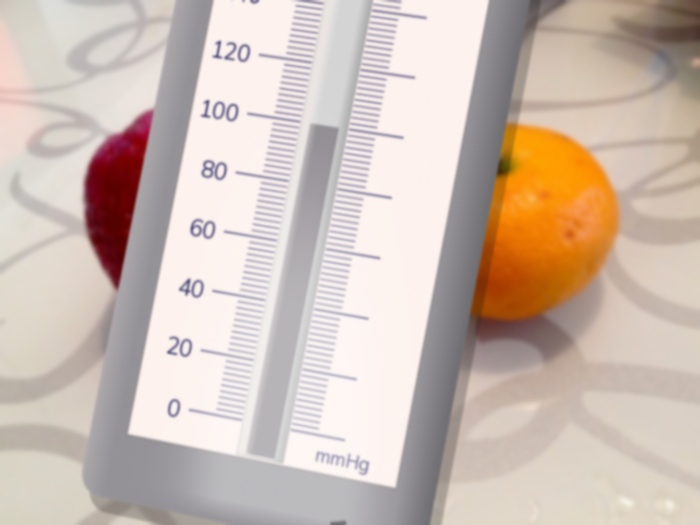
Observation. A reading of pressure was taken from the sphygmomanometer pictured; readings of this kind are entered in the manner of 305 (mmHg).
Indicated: 100 (mmHg)
